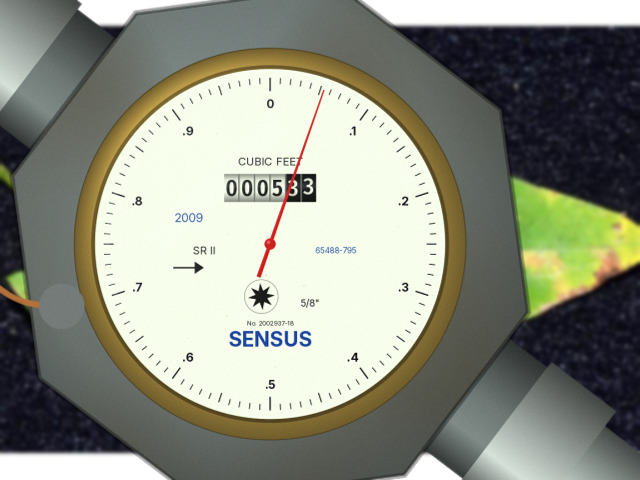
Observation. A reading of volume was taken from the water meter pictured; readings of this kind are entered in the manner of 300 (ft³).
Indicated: 533.05 (ft³)
